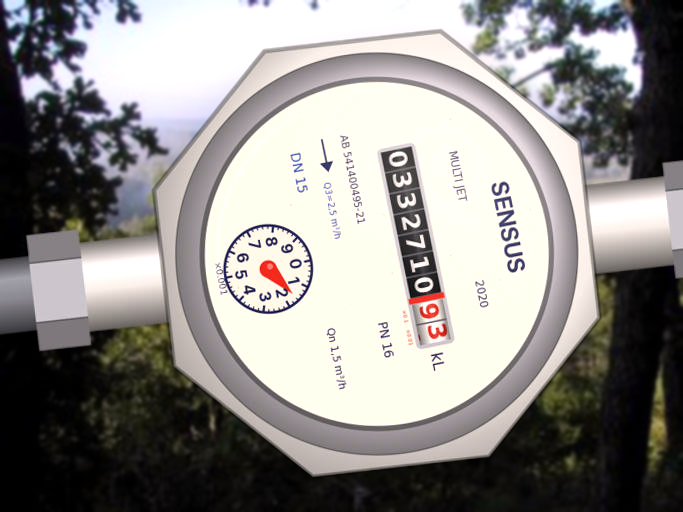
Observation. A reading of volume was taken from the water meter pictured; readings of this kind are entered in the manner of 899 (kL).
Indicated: 332710.931 (kL)
